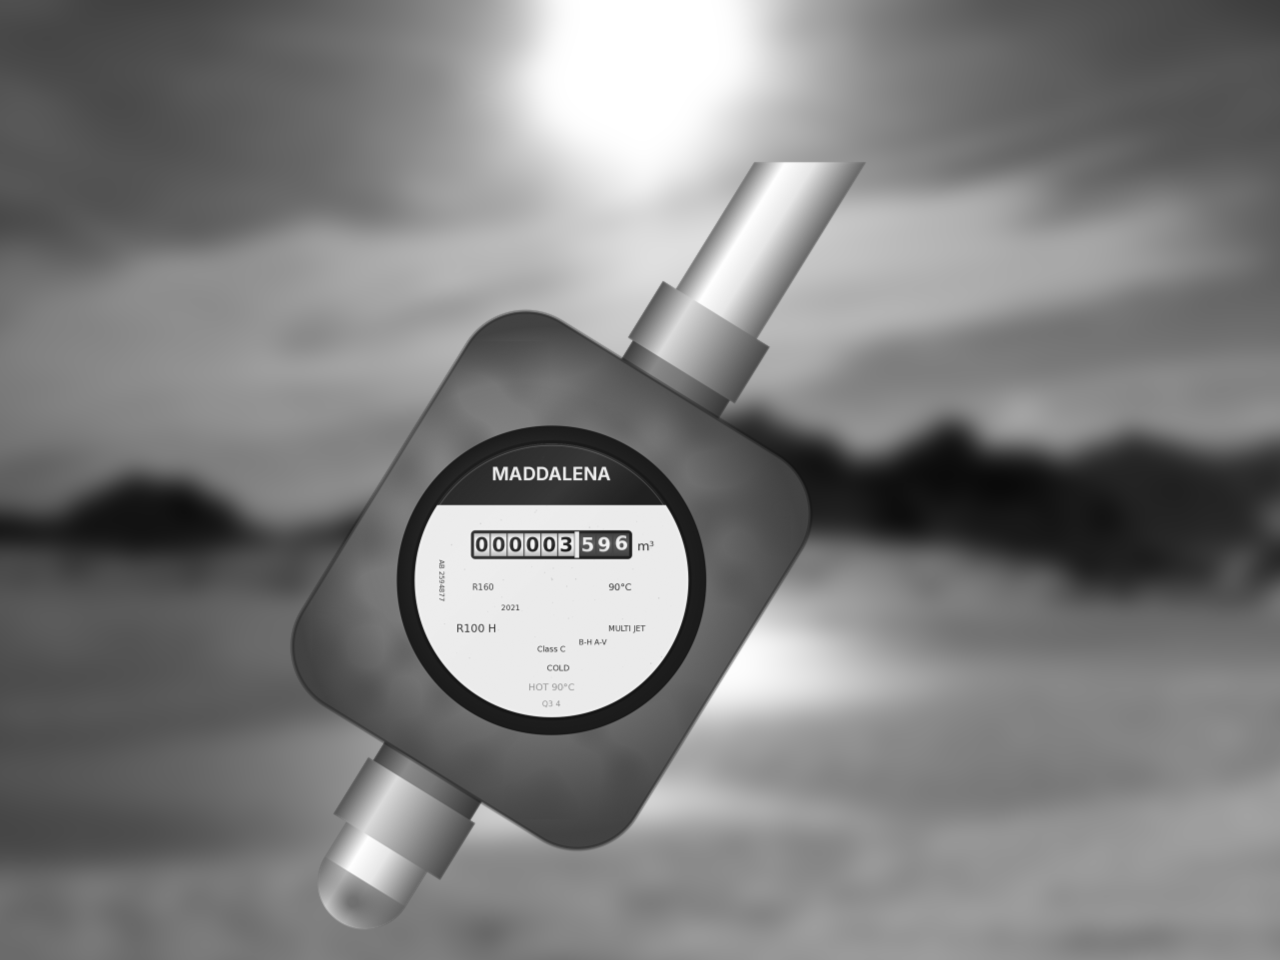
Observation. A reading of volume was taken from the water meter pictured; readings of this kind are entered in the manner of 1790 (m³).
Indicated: 3.596 (m³)
